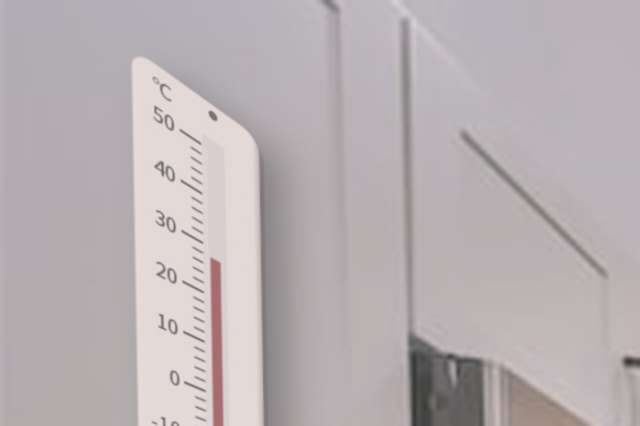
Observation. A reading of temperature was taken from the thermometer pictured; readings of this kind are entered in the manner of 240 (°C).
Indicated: 28 (°C)
